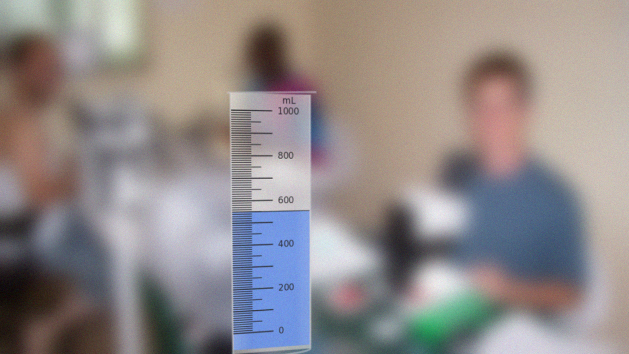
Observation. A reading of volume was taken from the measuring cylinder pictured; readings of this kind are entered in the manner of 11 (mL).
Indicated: 550 (mL)
